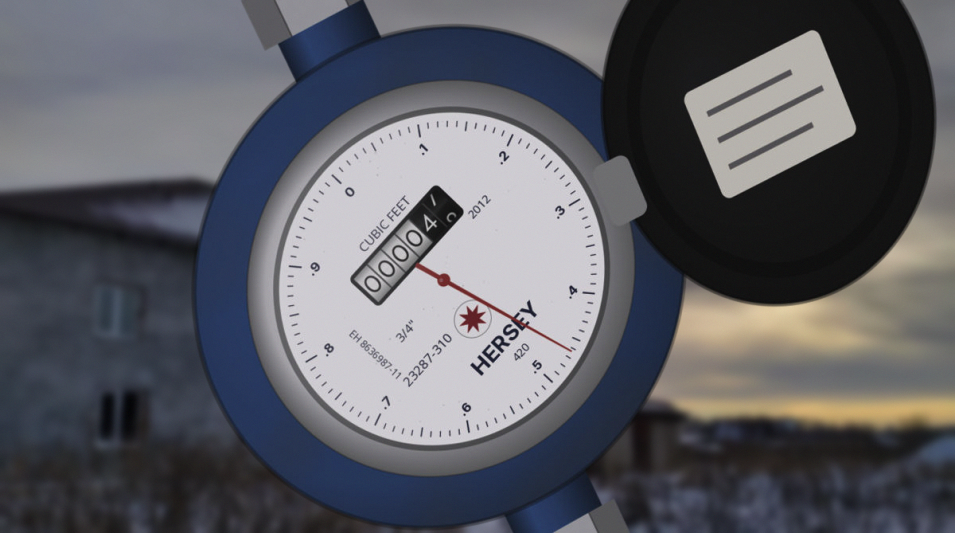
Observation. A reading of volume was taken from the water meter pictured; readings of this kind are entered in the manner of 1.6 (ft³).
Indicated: 47.46 (ft³)
